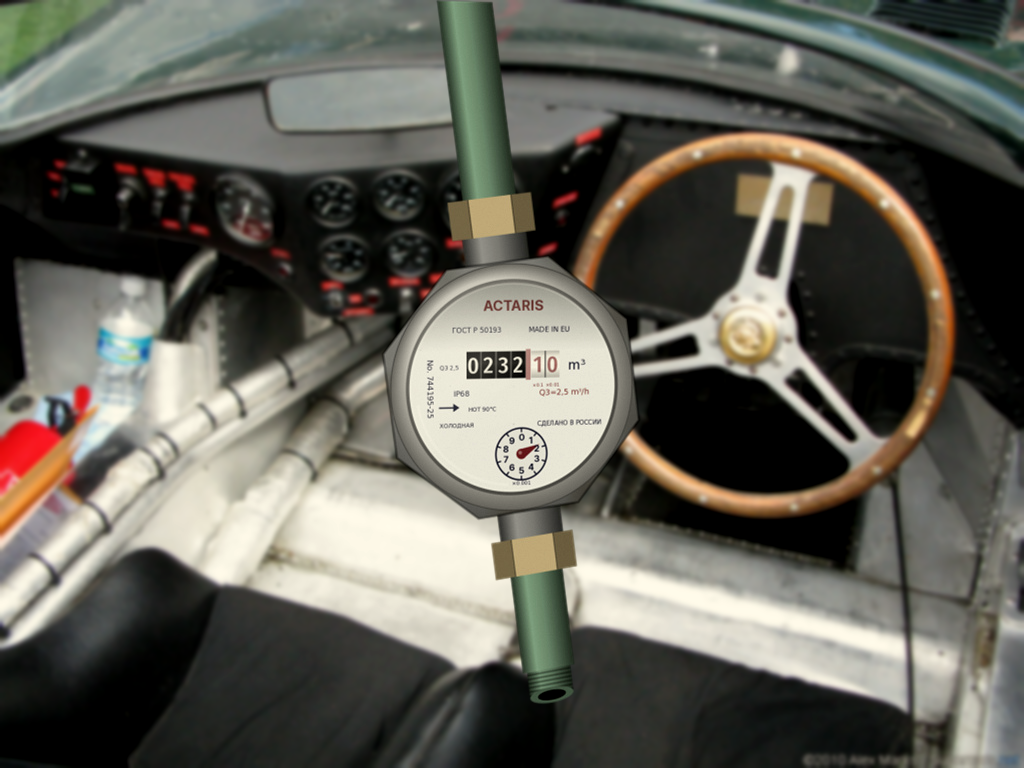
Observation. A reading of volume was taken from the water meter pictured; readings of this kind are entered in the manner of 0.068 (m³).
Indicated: 232.101 (m³)
